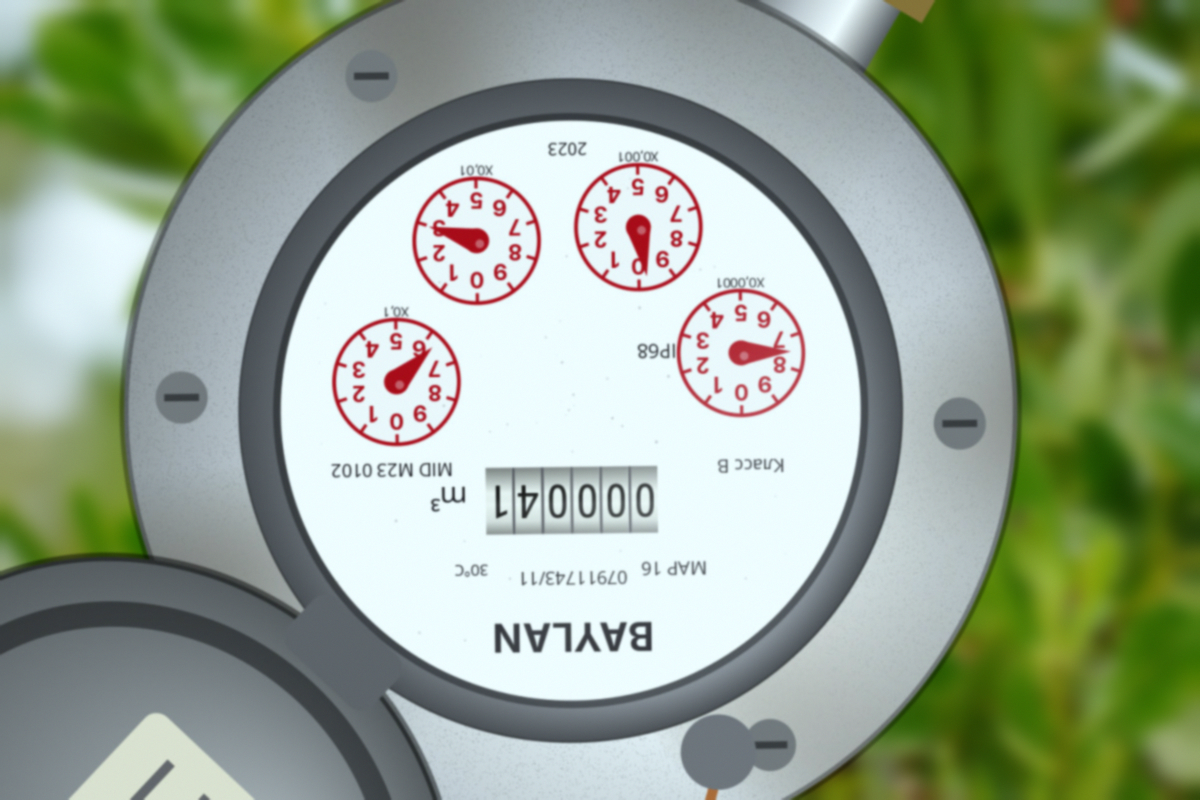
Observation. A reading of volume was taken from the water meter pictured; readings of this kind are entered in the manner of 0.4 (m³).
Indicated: 41.6297 (m³)
